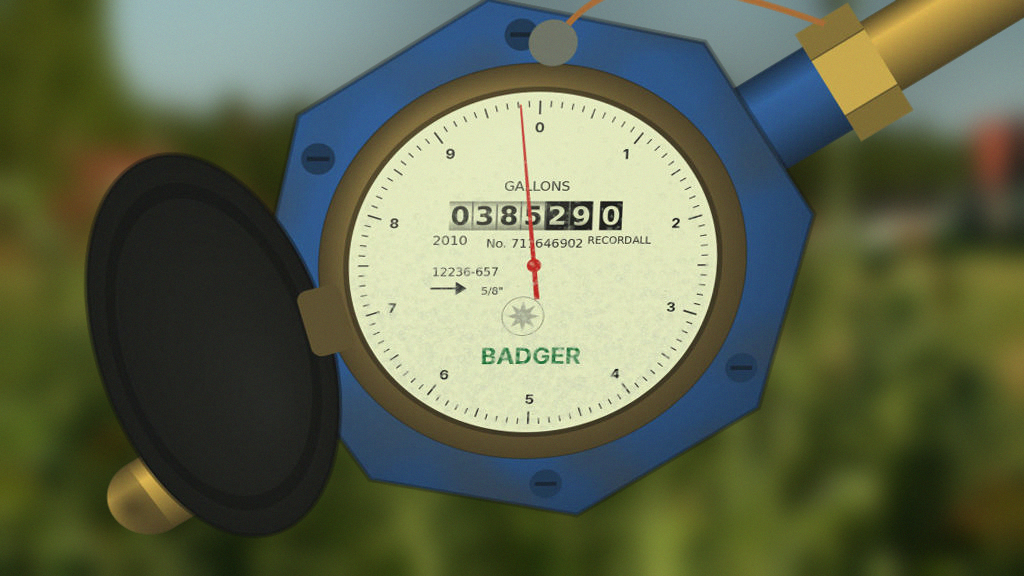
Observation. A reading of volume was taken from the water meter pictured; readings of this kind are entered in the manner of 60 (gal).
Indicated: 385289.8 (gal)
